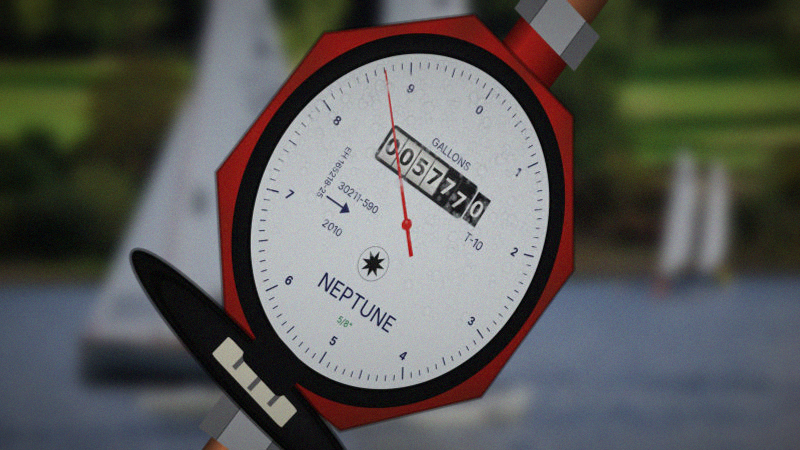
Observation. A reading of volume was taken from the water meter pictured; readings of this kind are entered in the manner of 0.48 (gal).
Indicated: 57768.7 (gal)
